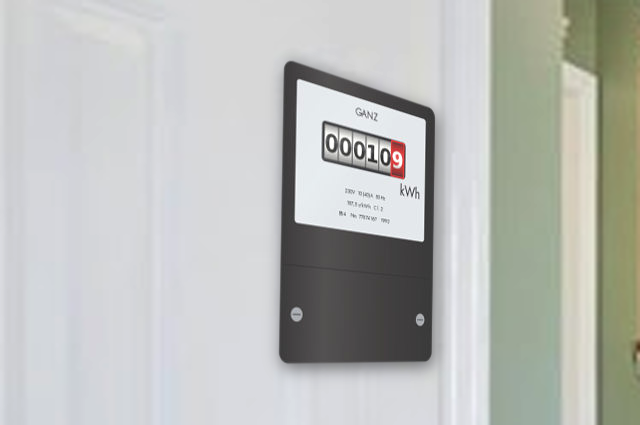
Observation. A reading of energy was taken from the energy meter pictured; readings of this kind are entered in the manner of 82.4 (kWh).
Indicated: 10.9 (kWh)
